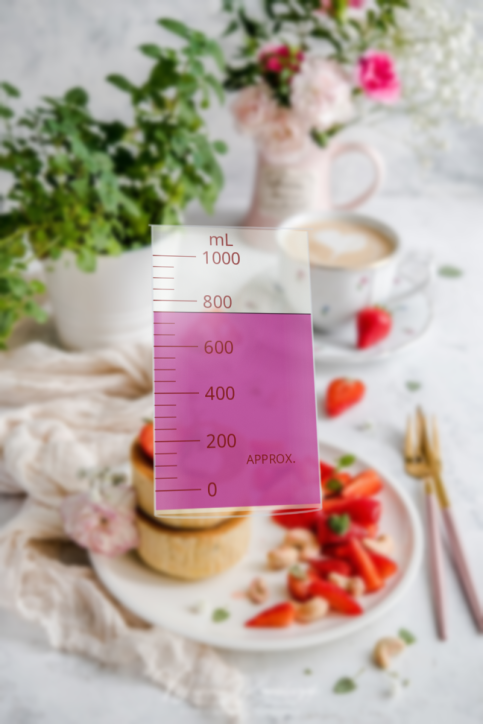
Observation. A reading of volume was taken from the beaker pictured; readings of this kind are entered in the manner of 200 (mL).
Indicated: 750 (mL)
